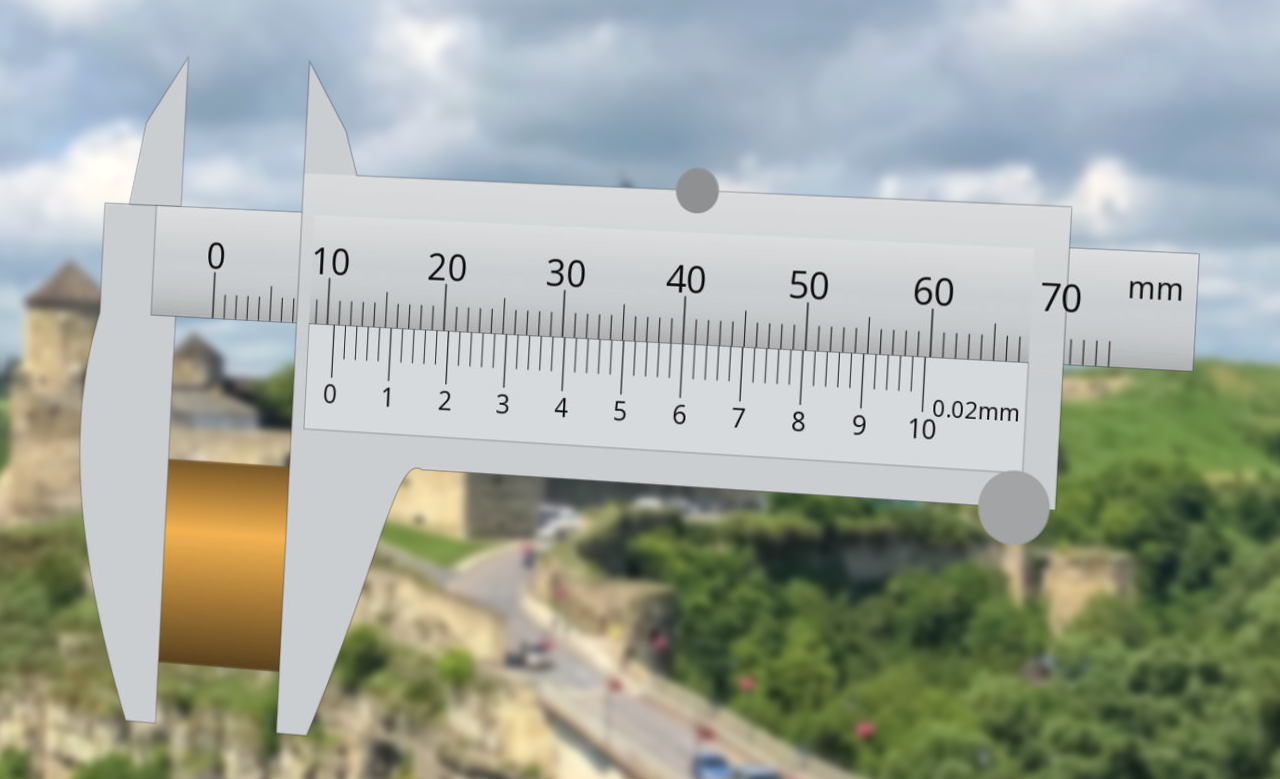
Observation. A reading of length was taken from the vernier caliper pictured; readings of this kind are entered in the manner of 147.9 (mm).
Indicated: 10.6 (mm)
